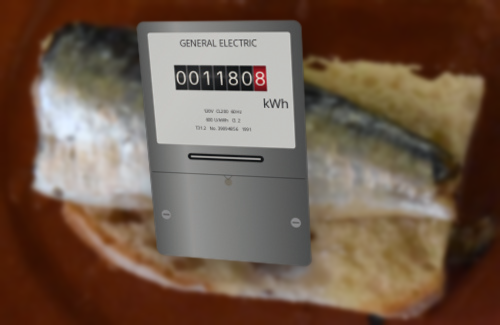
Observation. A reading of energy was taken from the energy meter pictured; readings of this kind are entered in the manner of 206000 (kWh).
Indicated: 1180.8 (kWh)
